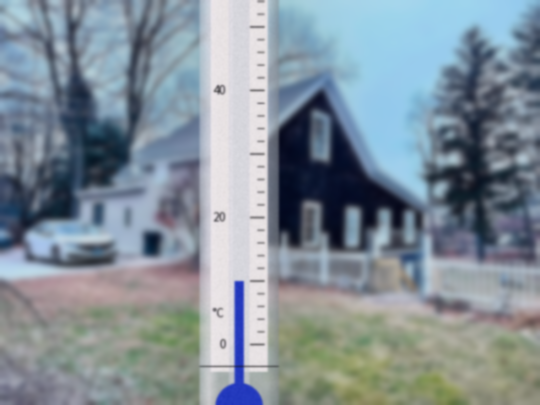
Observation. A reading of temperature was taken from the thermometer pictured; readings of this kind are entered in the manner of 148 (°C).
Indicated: 10 (°C)
